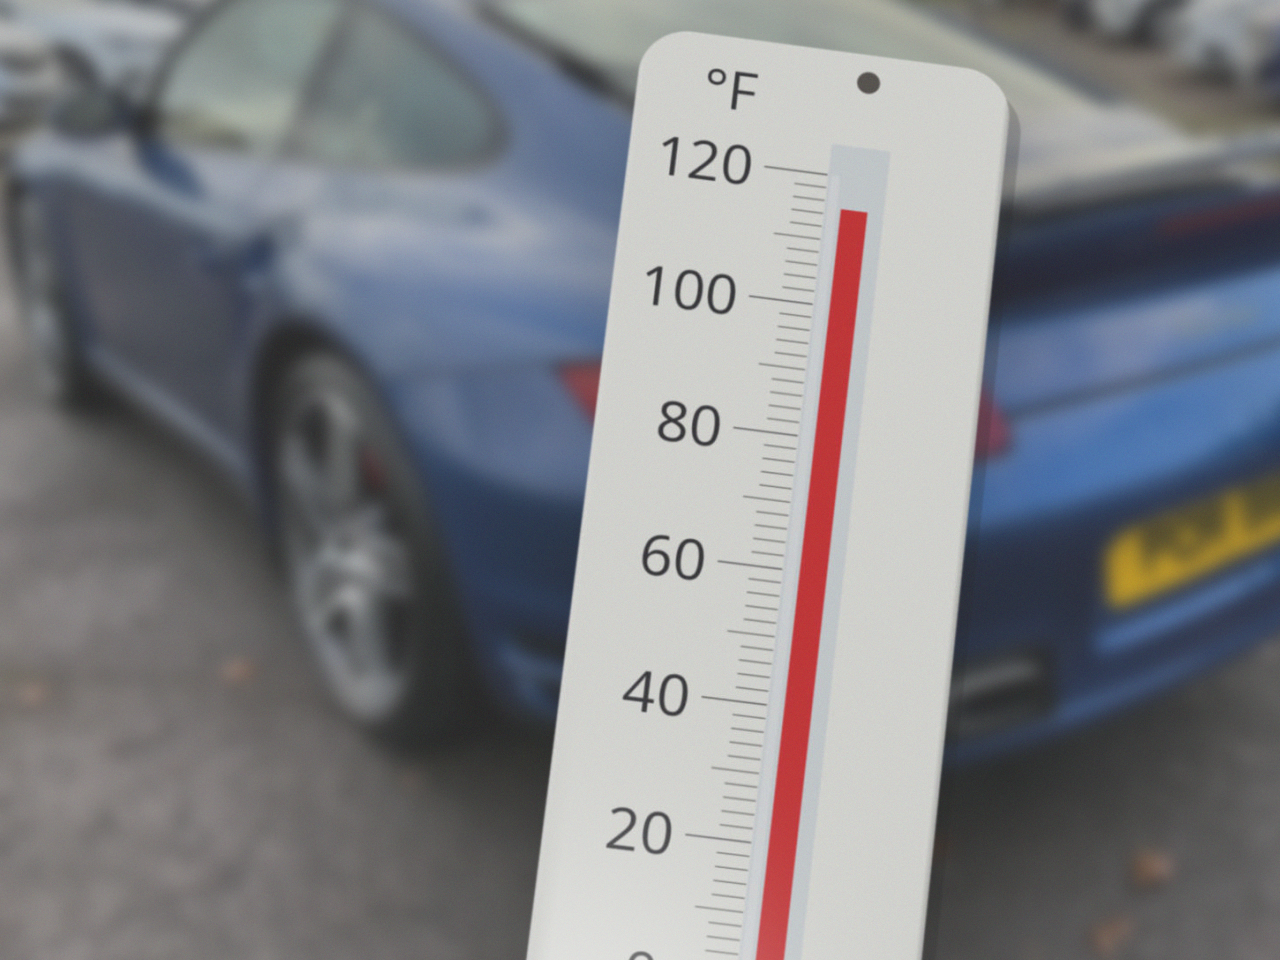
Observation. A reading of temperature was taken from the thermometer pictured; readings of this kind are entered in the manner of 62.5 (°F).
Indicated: 115 (°F)
